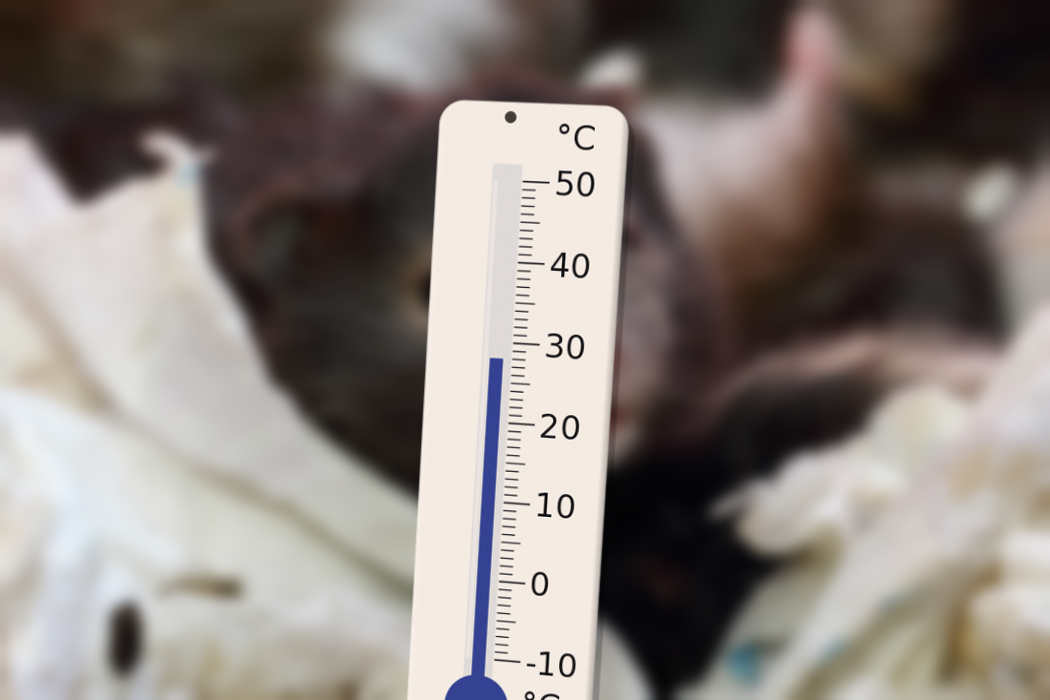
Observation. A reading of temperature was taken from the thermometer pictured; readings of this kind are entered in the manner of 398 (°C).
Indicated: 28 (°C)
